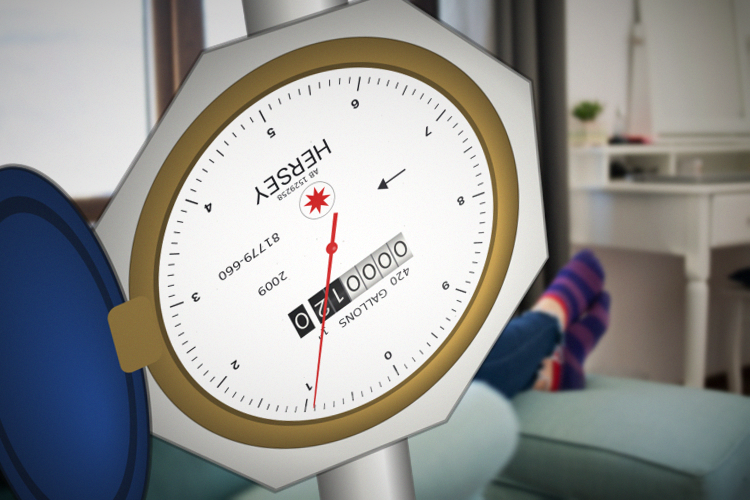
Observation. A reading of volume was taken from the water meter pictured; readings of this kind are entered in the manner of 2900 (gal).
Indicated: 120.9 (gal)
